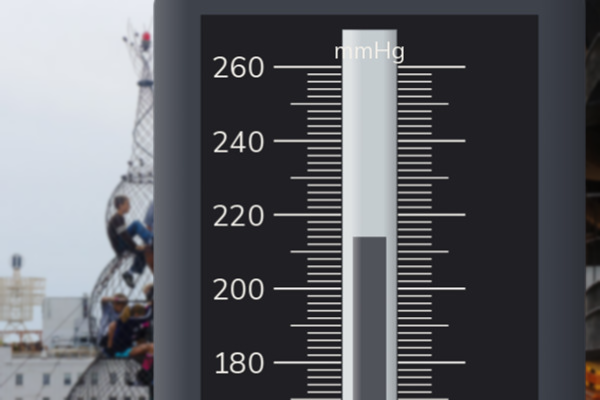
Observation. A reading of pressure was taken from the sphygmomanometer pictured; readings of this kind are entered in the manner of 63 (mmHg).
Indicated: 214 (mmHg)
